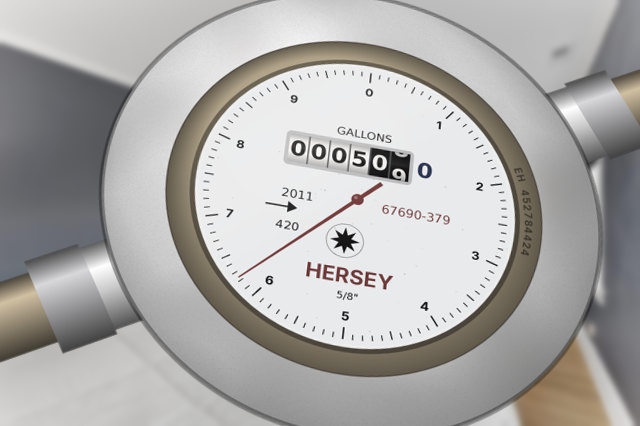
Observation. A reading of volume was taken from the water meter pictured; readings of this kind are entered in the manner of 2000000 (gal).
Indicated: 5086.2 (gal)
